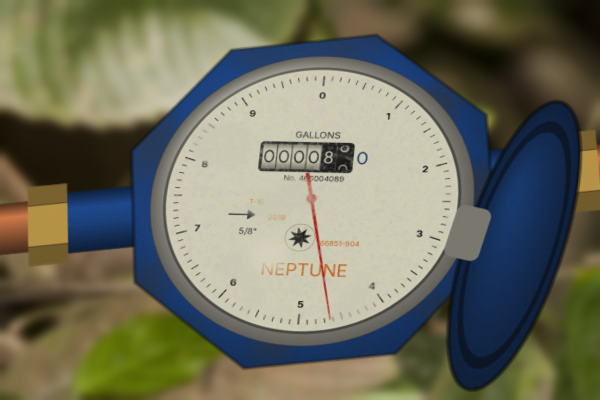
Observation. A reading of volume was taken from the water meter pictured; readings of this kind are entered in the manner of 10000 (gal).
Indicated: 884.6 (gal)
